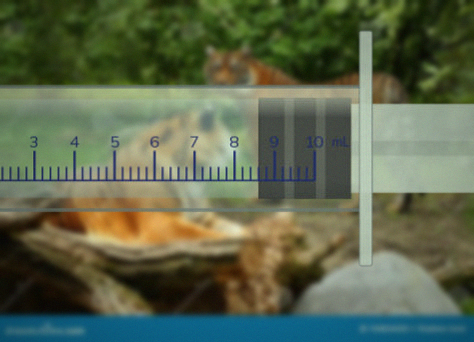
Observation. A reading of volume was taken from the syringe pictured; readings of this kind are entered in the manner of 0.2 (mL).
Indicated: 8.6 (mL)
